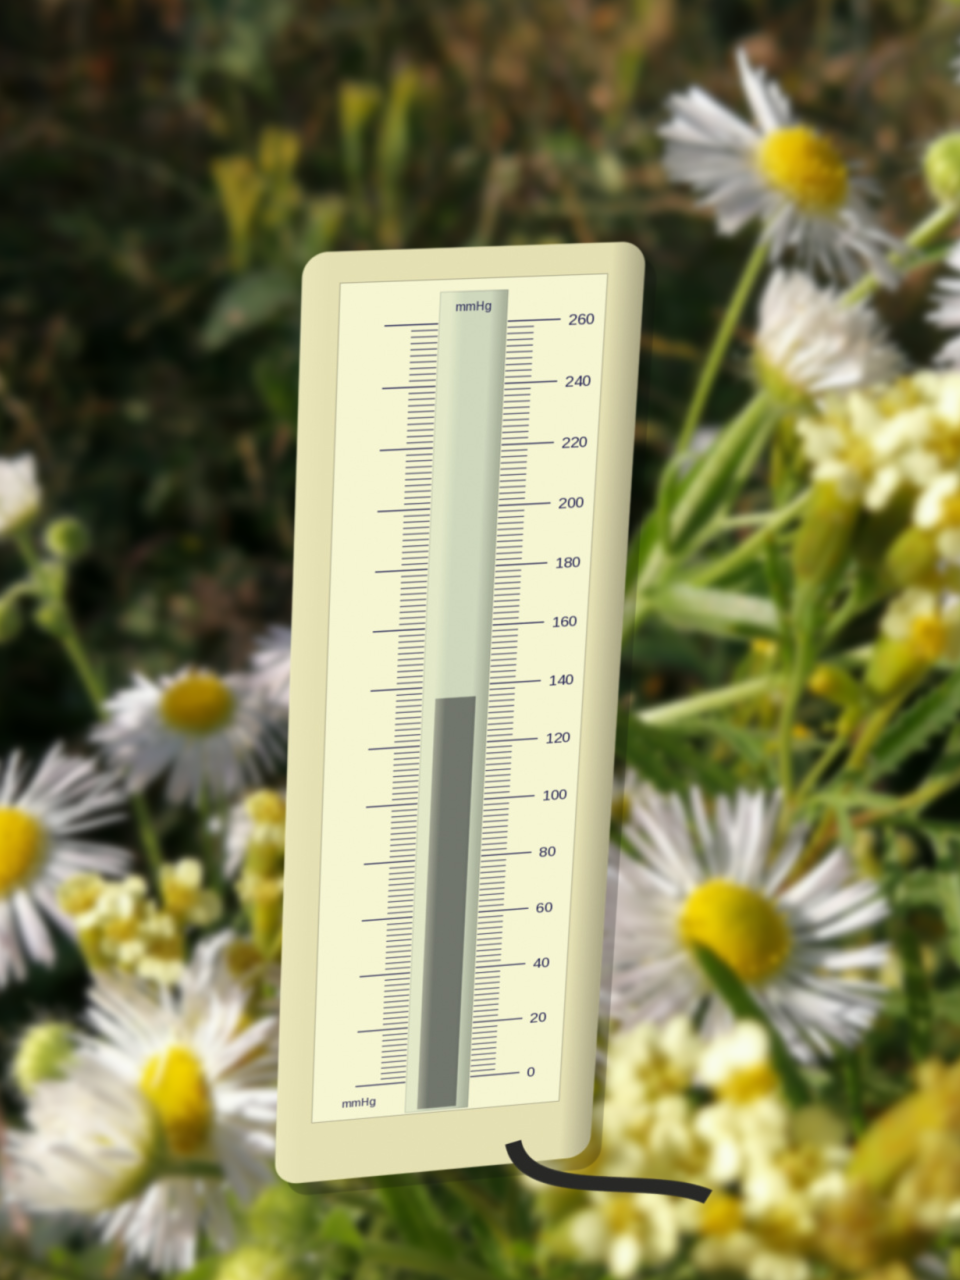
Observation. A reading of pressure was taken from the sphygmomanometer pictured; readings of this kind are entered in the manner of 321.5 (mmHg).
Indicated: 136 (mmHg)
